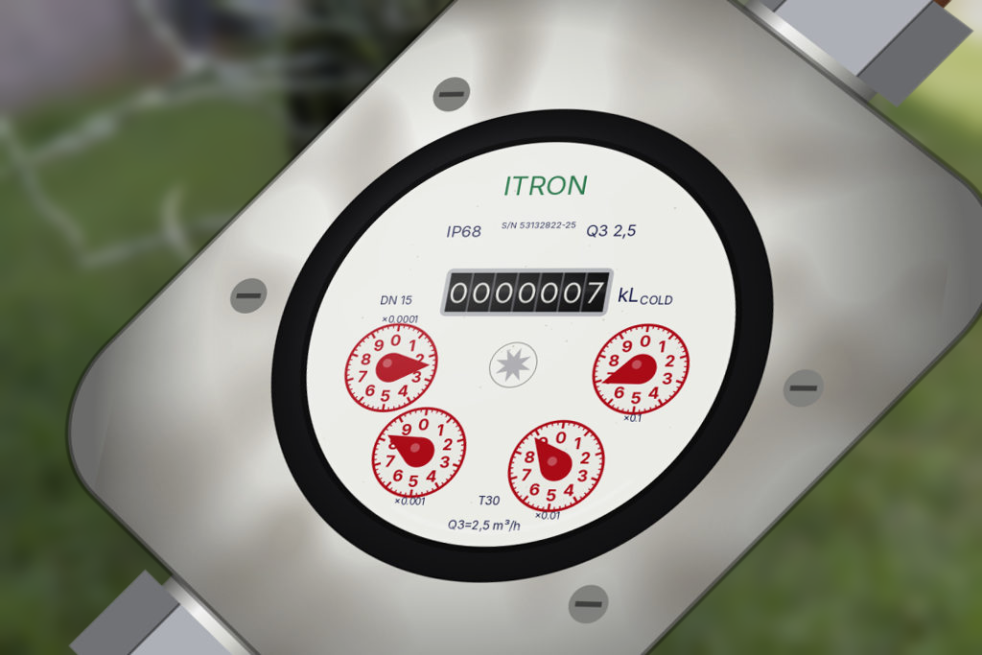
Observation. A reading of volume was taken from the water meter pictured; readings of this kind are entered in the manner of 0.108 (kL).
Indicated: 7.6882 (kL)
